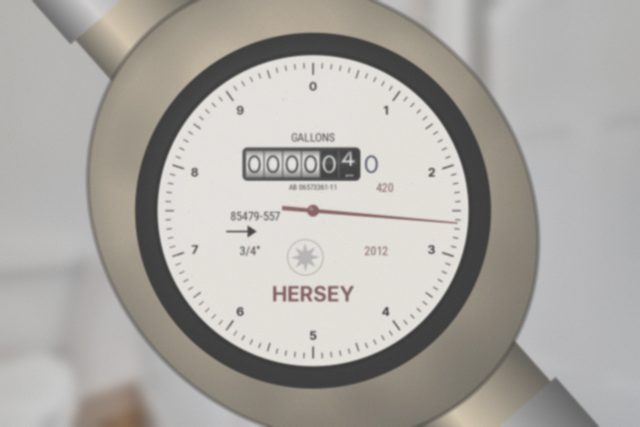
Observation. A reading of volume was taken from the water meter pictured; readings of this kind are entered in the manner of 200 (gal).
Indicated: 42.6 (gal)
